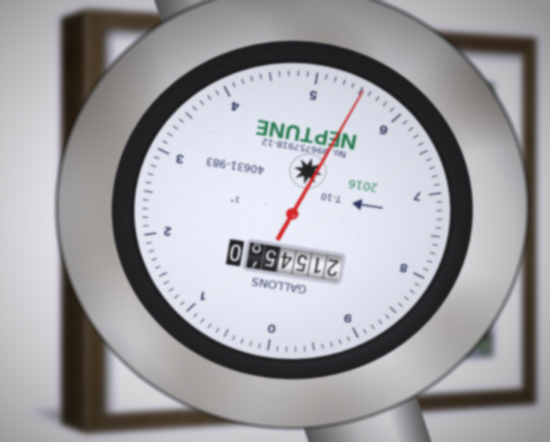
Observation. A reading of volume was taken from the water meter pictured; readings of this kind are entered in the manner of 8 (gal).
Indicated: 2154575.5 (gal)
